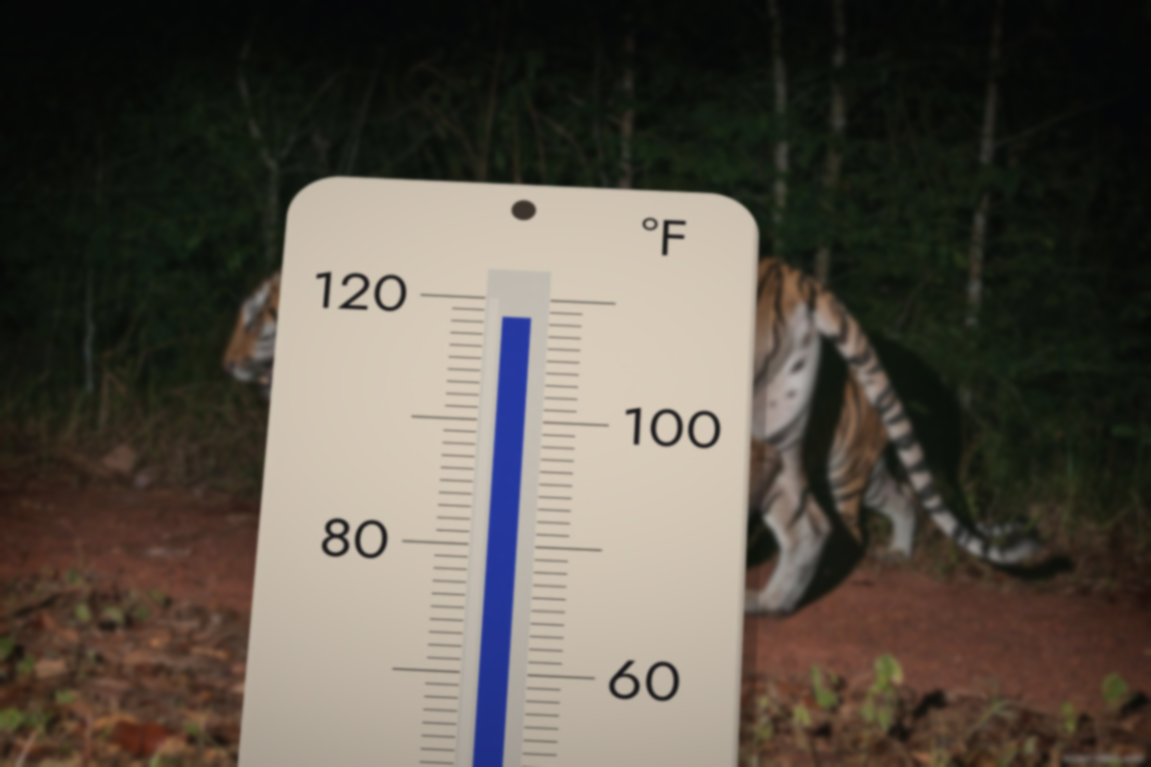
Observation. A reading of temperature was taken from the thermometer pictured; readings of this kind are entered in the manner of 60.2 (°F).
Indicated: 117 (°F)
